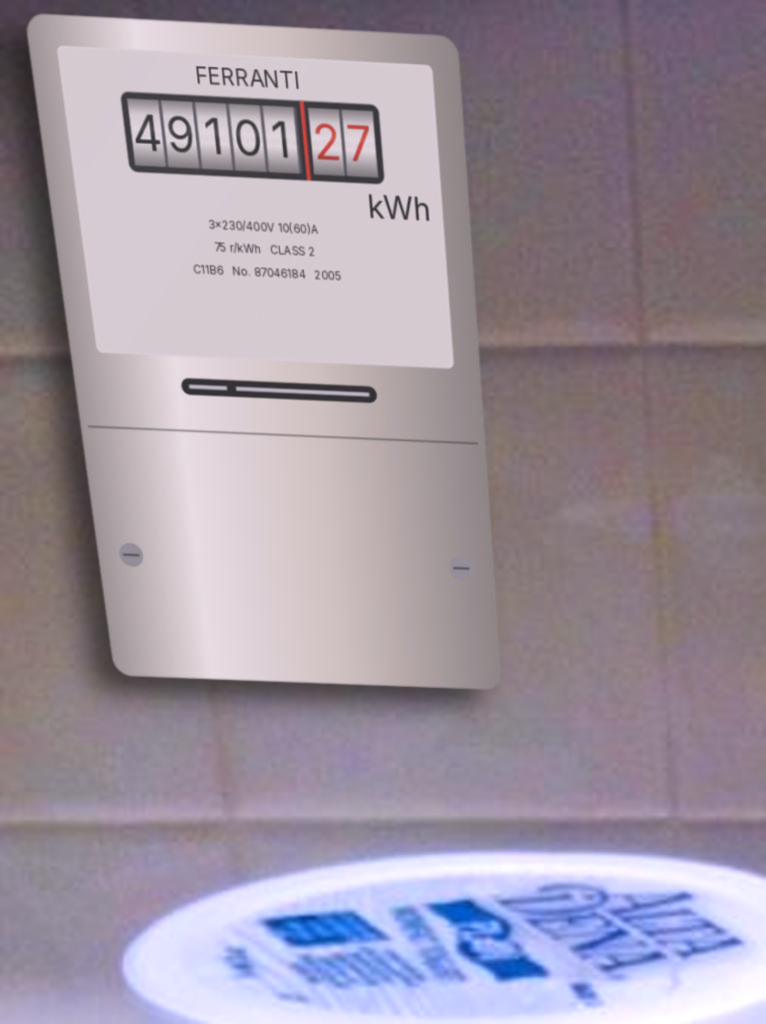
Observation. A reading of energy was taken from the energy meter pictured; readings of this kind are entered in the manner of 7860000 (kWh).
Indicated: 49101.27 (kWh)
